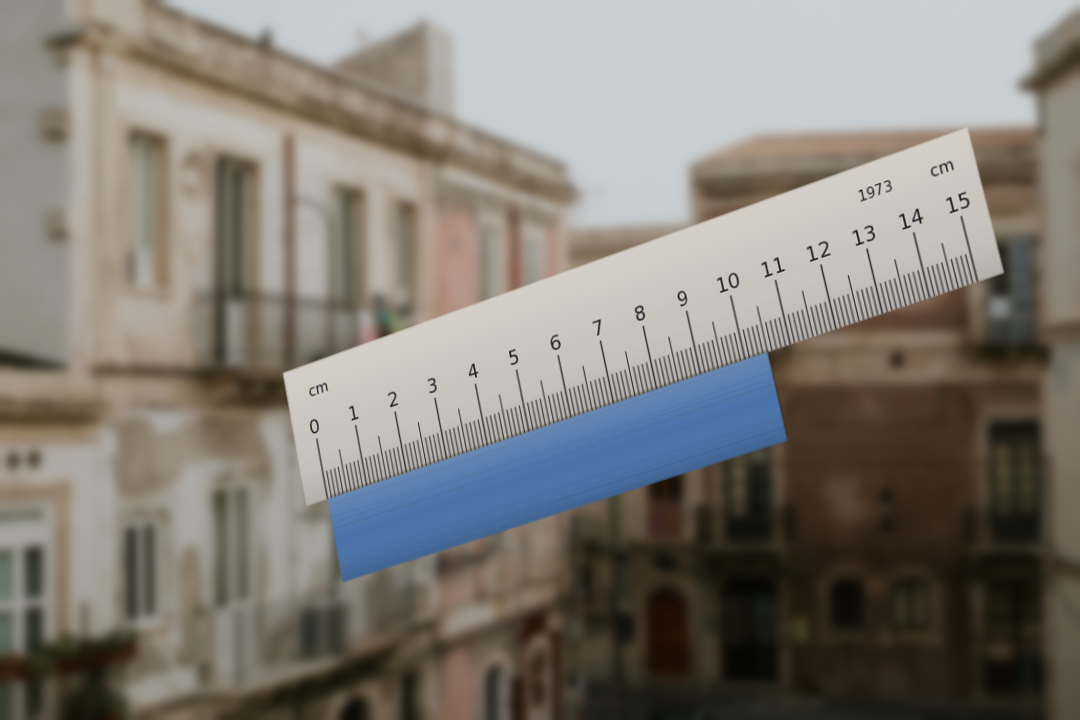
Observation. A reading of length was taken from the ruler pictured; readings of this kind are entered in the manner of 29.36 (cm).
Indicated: 10.5 (cm)
